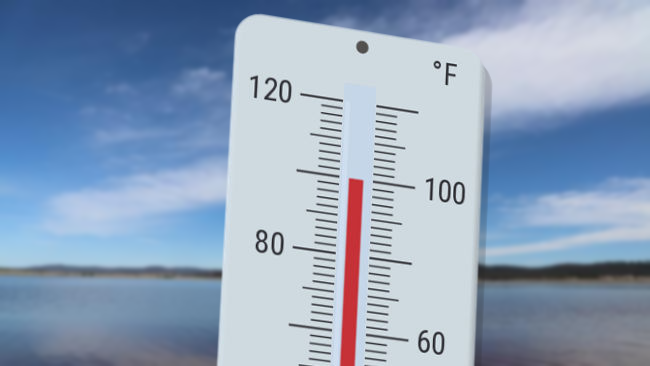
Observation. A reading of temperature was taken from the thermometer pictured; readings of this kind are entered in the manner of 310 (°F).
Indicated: 100 (°F)
